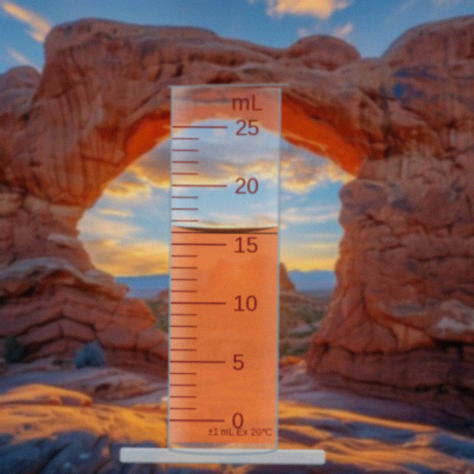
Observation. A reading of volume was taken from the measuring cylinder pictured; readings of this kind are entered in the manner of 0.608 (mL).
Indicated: 16 (mL)
